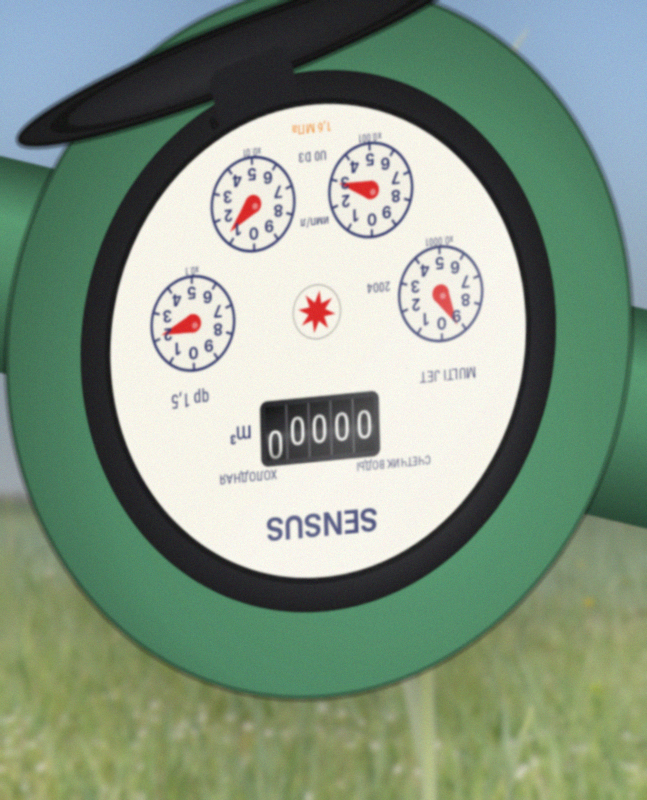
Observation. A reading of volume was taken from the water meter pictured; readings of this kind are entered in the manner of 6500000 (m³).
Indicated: 0.2129 (m³)
